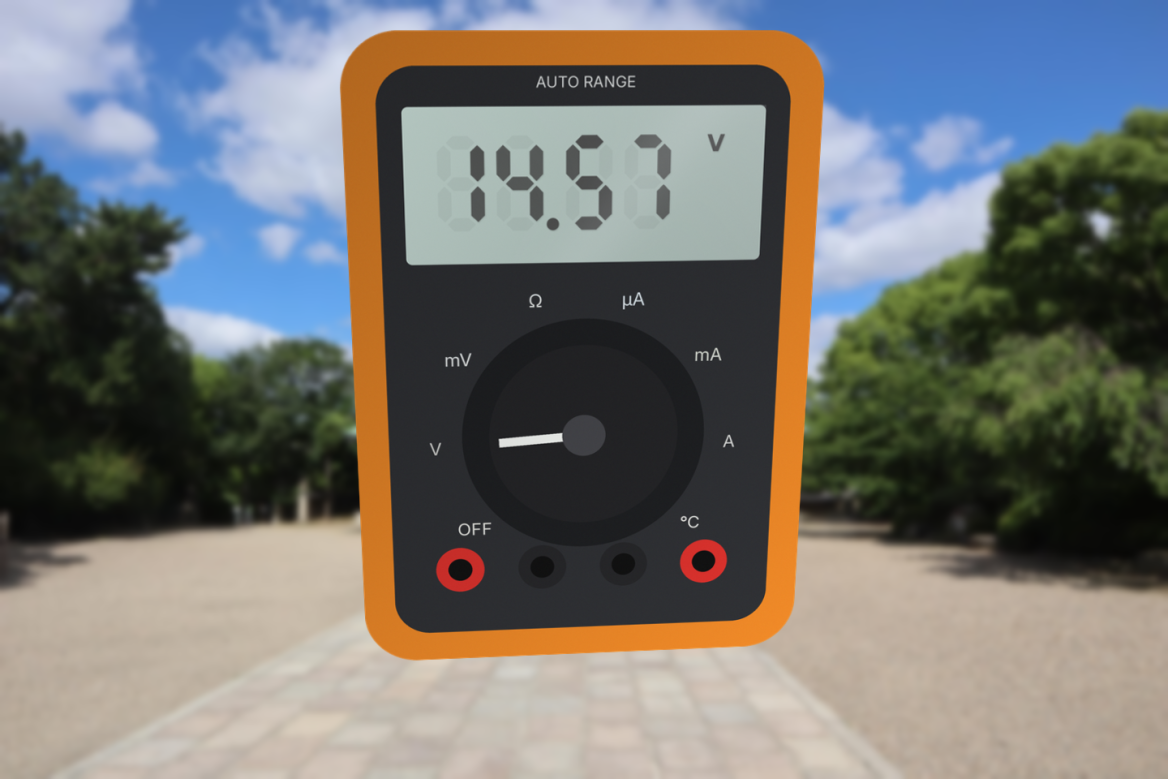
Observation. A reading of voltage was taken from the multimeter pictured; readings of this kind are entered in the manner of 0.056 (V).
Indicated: 14.57 (V)
